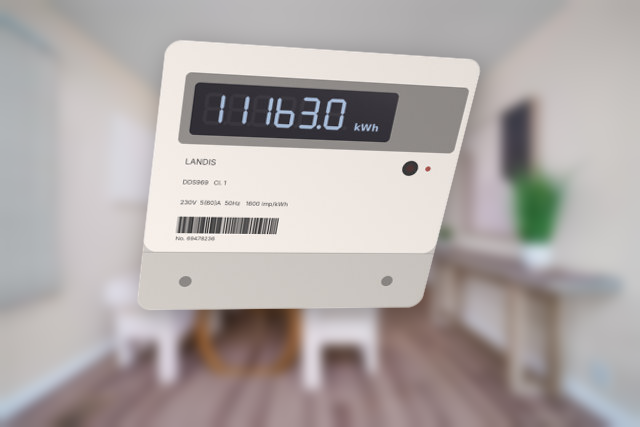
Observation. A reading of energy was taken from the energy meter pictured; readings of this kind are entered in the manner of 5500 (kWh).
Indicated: 11163.0 (kWh)
